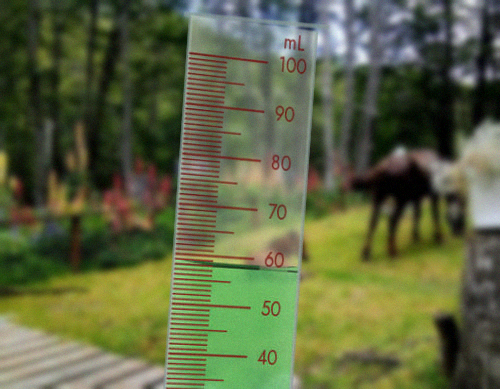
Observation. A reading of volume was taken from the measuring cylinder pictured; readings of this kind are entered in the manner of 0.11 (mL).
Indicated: 58 (mL)
